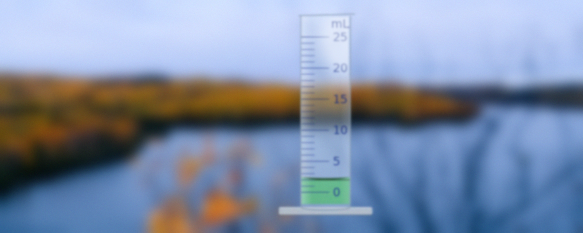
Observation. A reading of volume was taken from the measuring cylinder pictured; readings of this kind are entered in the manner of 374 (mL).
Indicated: 2 (mL)
